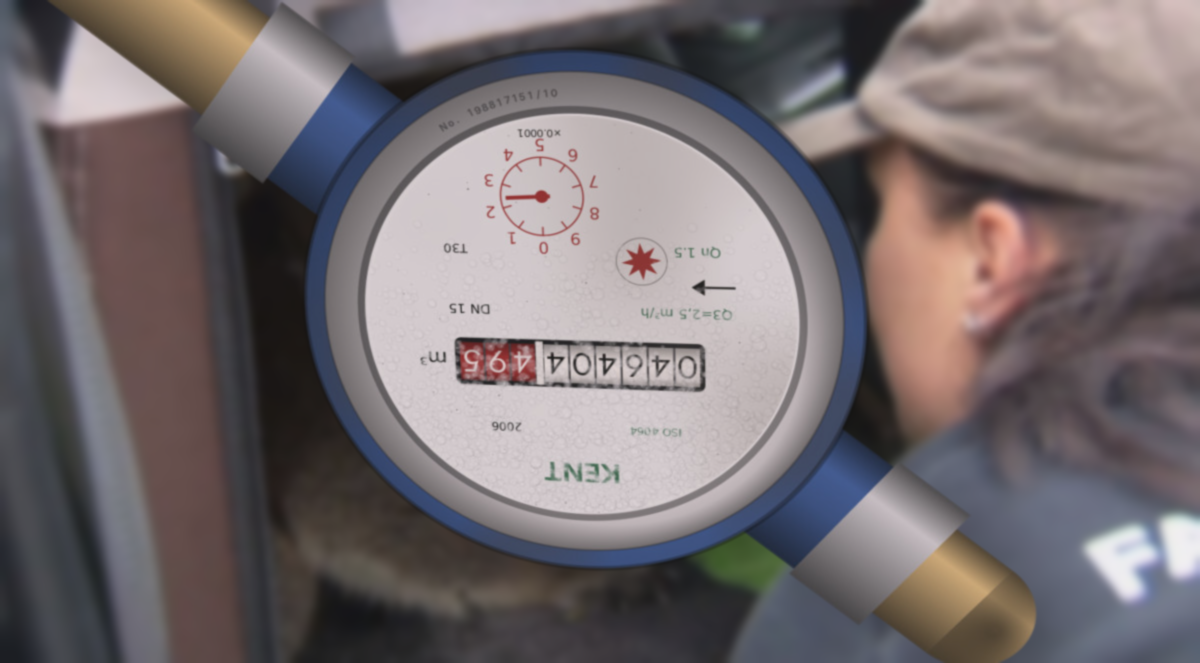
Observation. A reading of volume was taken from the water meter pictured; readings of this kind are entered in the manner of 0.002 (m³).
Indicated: 46404.4952 (m³)
